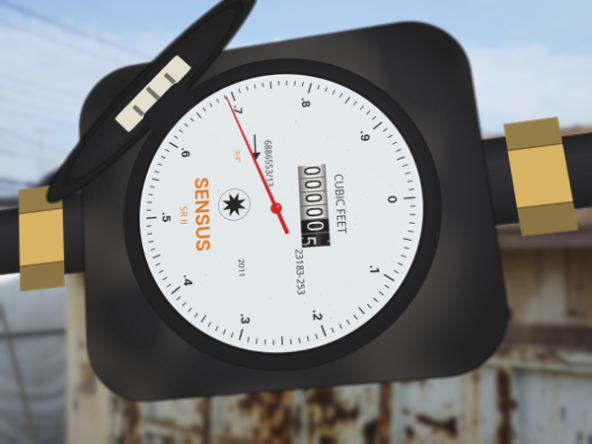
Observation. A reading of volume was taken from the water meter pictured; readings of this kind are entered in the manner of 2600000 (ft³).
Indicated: 4.69 (ft³)
